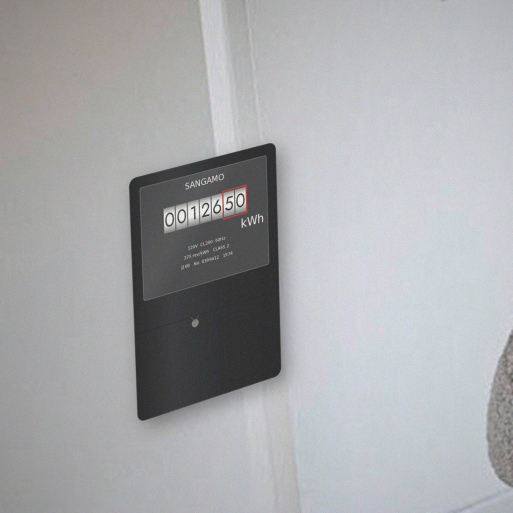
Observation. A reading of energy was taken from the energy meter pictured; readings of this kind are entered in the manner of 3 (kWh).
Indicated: 126.50 (kWh)
